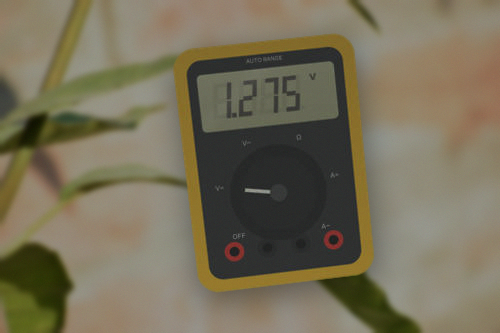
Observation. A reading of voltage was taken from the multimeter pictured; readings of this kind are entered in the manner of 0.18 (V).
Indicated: 1.275 (V)
